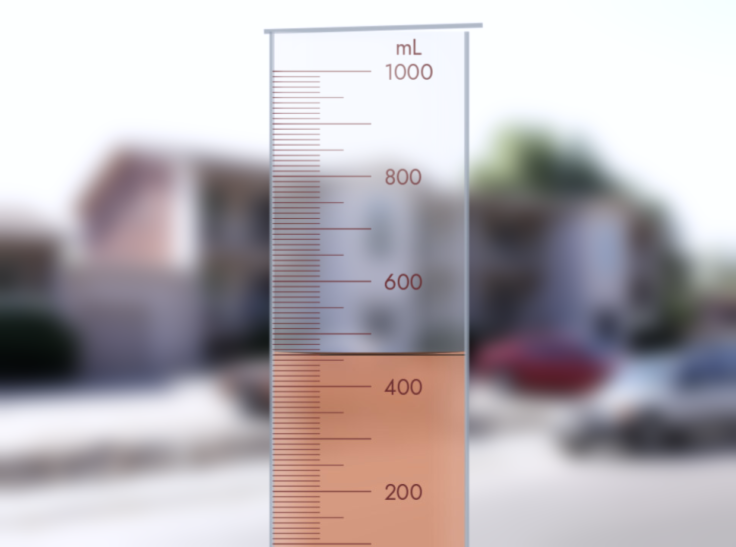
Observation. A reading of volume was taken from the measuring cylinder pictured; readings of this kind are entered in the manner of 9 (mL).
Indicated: 460 (mL)
